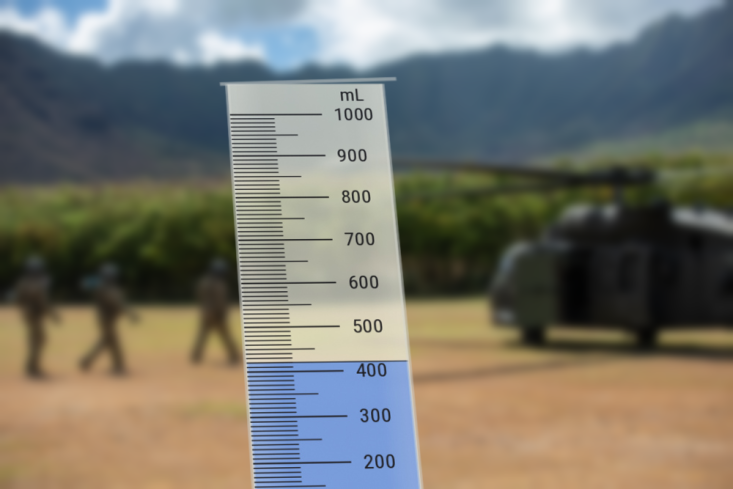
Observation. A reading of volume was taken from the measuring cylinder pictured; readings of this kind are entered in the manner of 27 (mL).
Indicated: 420 (mL)
